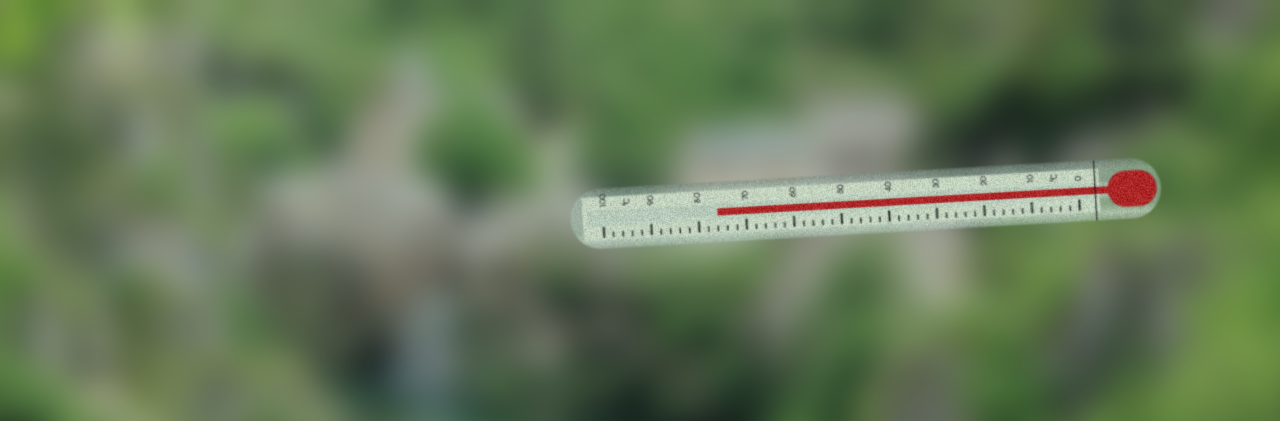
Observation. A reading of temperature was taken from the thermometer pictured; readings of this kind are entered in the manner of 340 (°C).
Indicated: 76 (°C)
